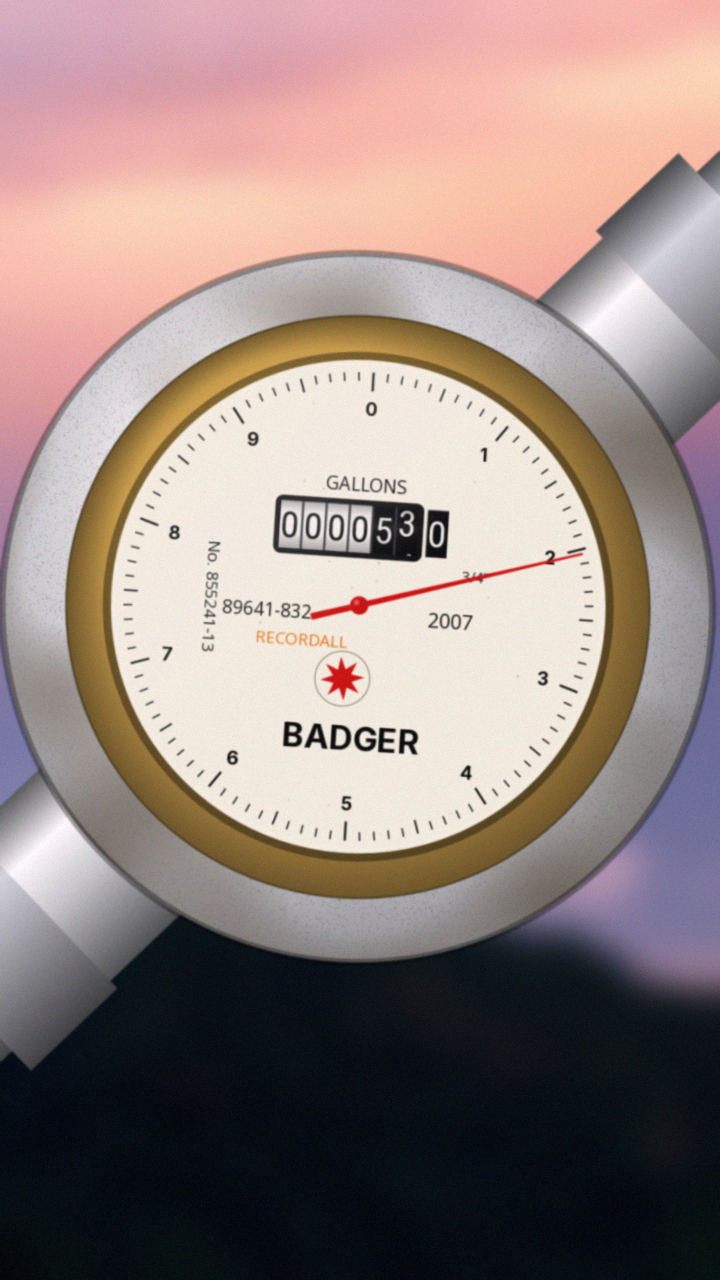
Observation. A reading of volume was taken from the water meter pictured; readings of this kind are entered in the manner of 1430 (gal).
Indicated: 532.0 (gal)
